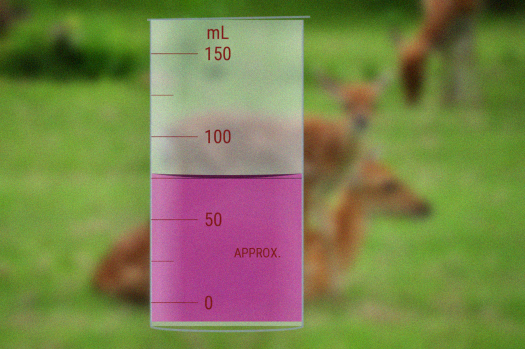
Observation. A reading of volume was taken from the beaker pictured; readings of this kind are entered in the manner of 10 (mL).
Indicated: 75 (mL)
